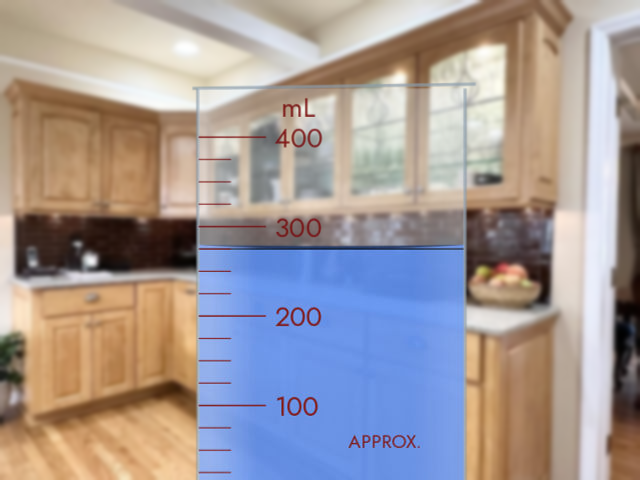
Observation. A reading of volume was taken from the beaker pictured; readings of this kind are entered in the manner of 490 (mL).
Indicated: 275 (mL)
